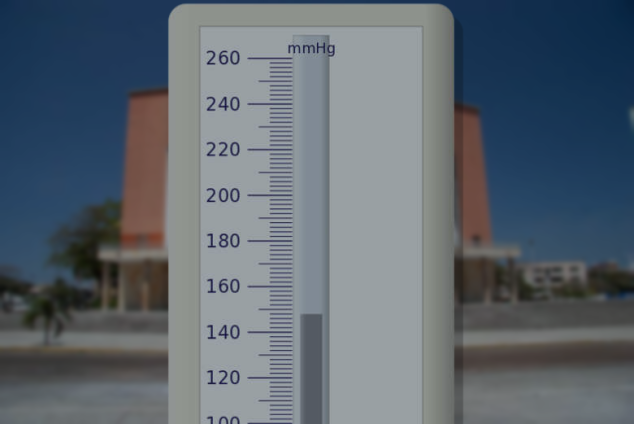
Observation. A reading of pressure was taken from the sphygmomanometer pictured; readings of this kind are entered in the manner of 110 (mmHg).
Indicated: 148 (mmHg)
